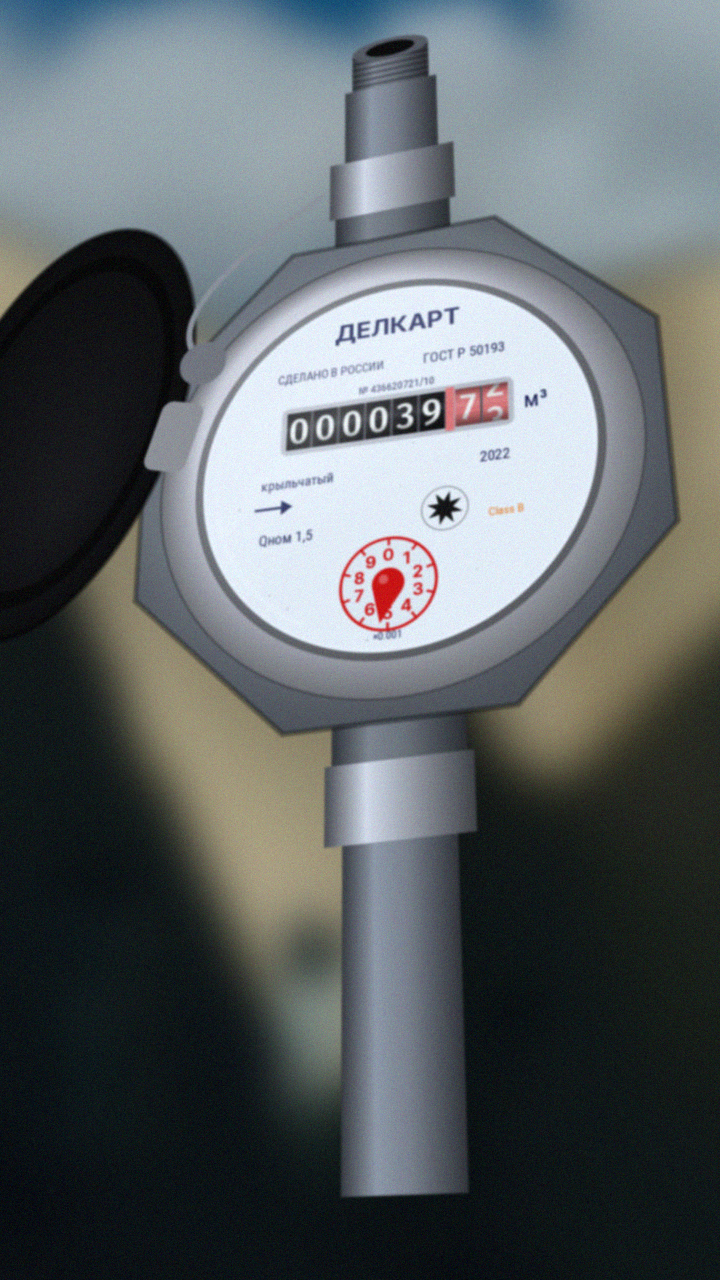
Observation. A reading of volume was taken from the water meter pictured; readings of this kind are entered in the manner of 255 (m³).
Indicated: 39.725 (m³)
